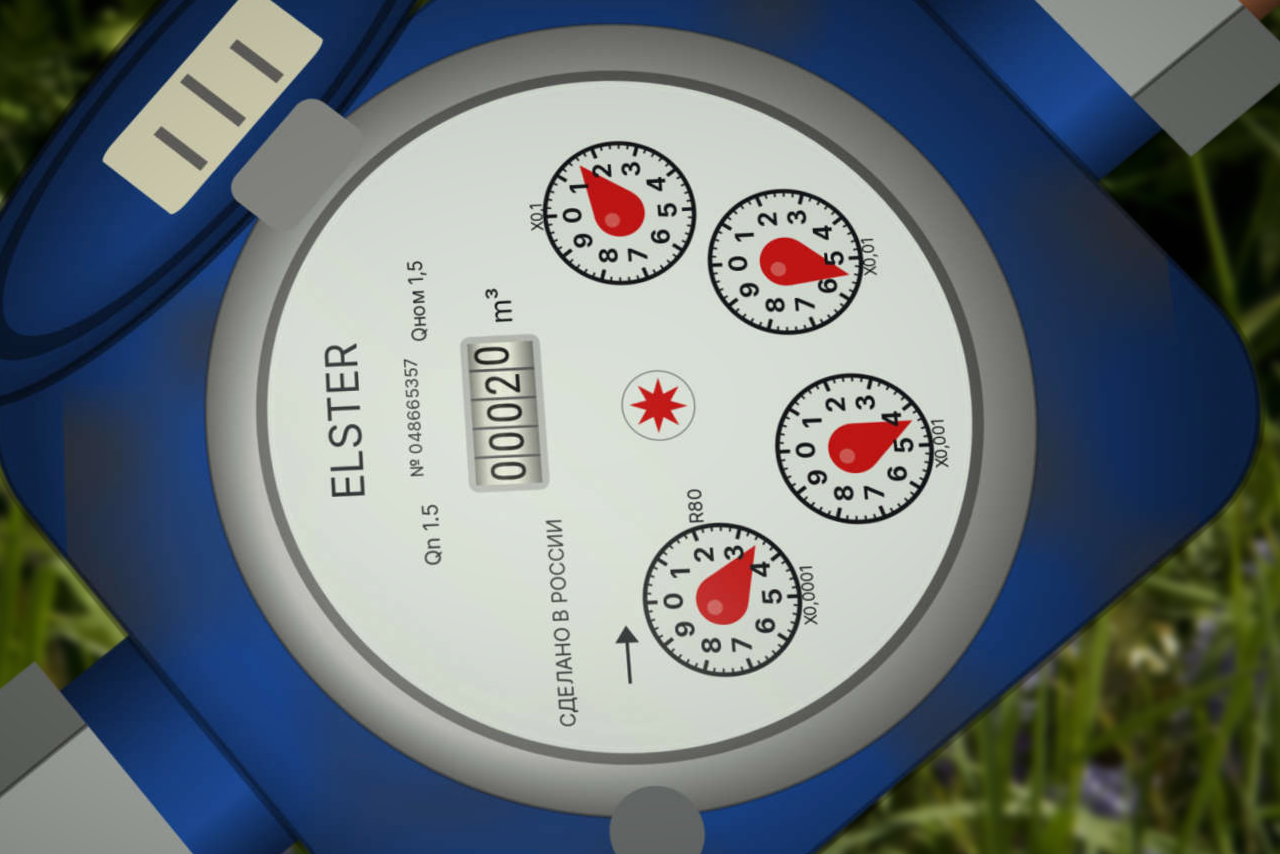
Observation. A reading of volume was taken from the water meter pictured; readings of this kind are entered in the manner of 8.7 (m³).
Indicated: 20.1543 (m³)
